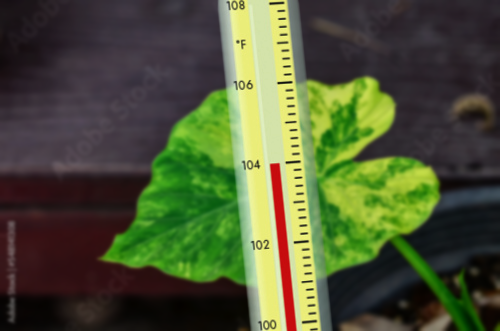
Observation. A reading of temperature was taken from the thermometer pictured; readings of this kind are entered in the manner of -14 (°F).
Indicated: 104 (°F)
